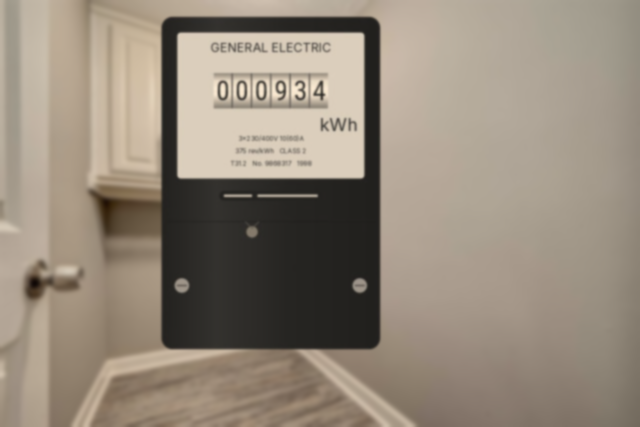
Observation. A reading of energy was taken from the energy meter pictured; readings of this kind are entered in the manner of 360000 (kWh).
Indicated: 934 (kWh)
